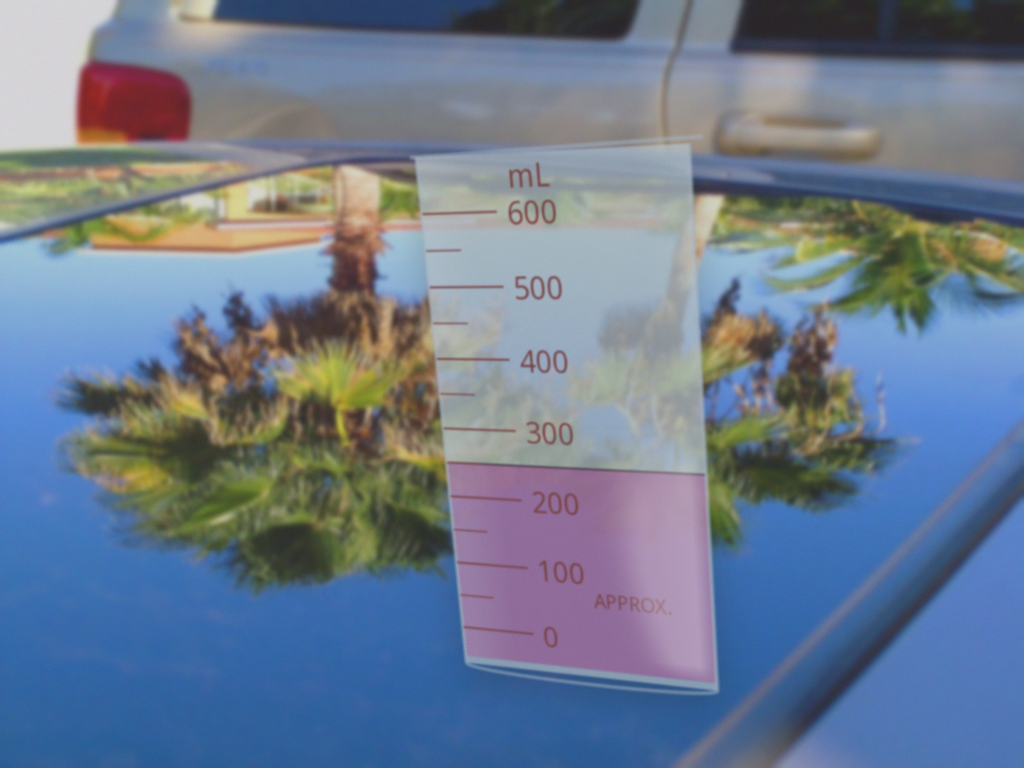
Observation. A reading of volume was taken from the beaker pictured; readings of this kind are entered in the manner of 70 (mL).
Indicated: 250 (mL)
